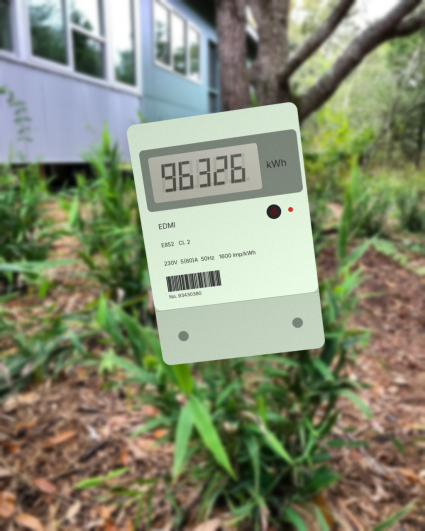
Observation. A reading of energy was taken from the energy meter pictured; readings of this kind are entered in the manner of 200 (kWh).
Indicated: 96326 (kWh)
